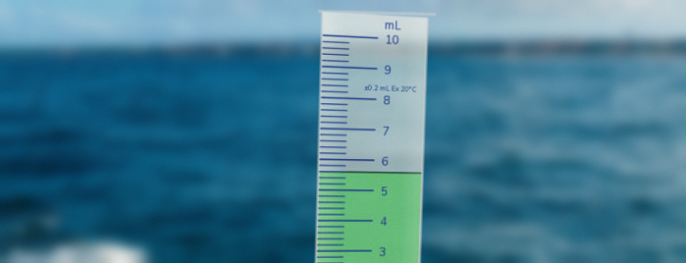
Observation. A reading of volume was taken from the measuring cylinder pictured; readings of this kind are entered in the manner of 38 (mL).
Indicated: 5.6 (mL)
